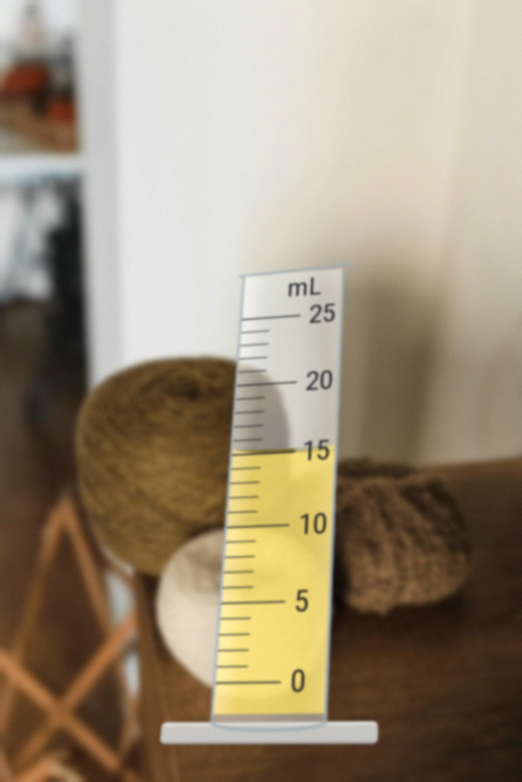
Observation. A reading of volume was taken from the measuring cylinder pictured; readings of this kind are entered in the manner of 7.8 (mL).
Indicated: 15 (mL)
